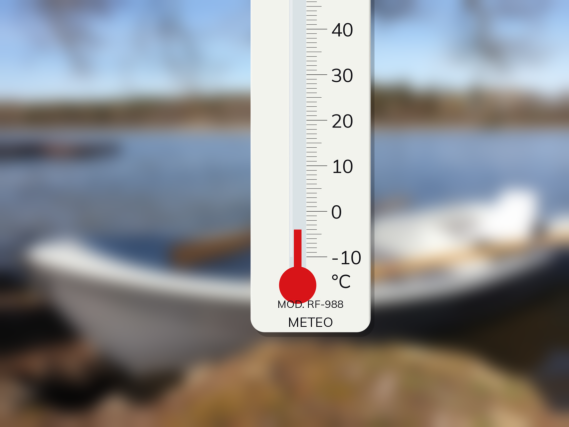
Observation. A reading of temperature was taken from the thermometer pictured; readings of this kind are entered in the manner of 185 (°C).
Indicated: -4 (°C)
